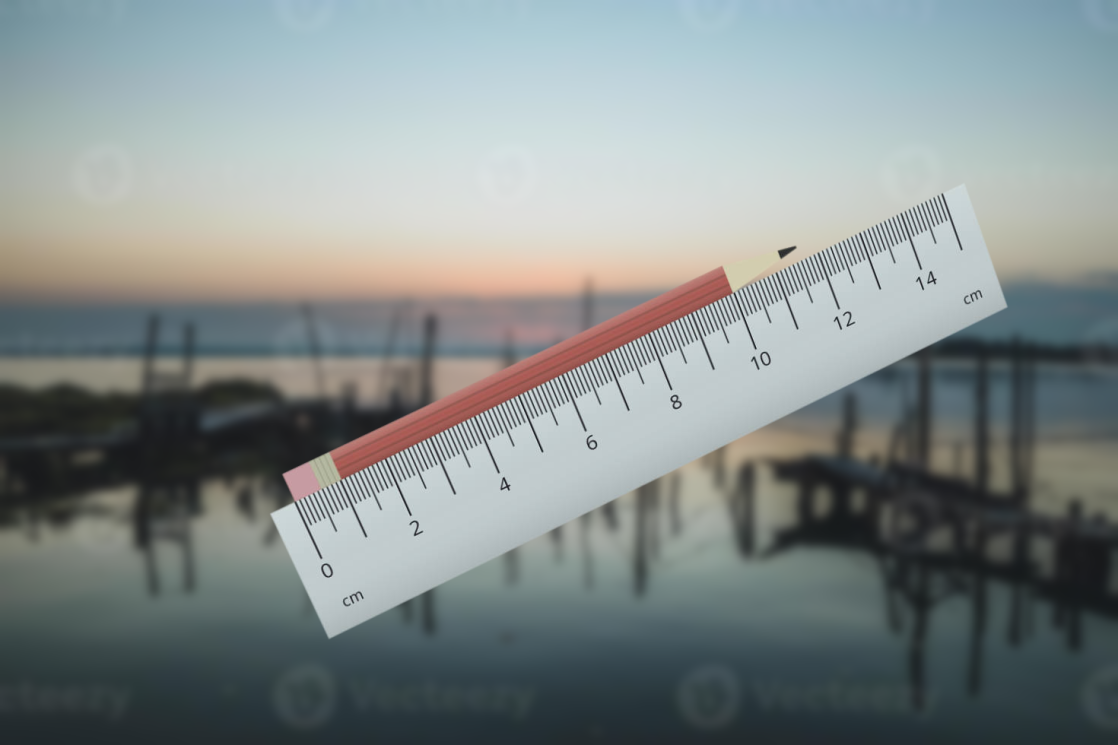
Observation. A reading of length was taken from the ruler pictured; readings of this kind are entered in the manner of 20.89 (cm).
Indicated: 11.6 (cm)
